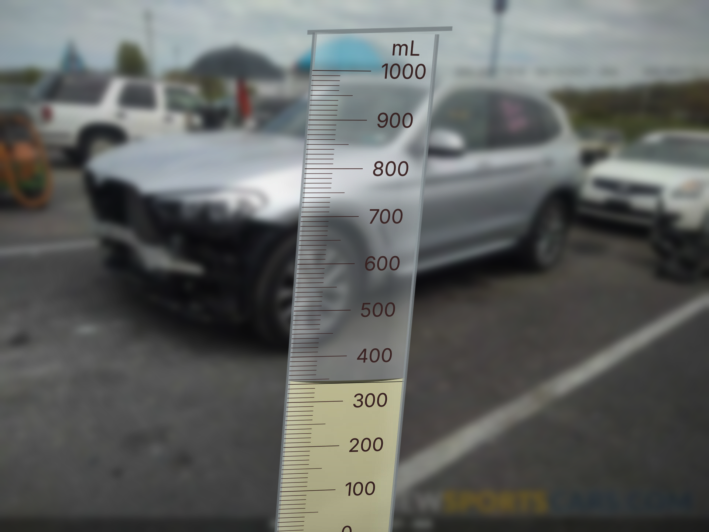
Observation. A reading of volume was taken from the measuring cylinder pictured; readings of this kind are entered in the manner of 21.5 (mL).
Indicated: 340 (mL)
